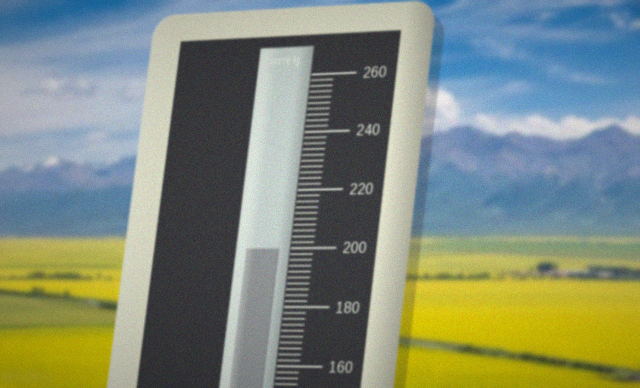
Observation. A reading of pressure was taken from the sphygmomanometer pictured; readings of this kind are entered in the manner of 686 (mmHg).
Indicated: 200 (mmHg)
